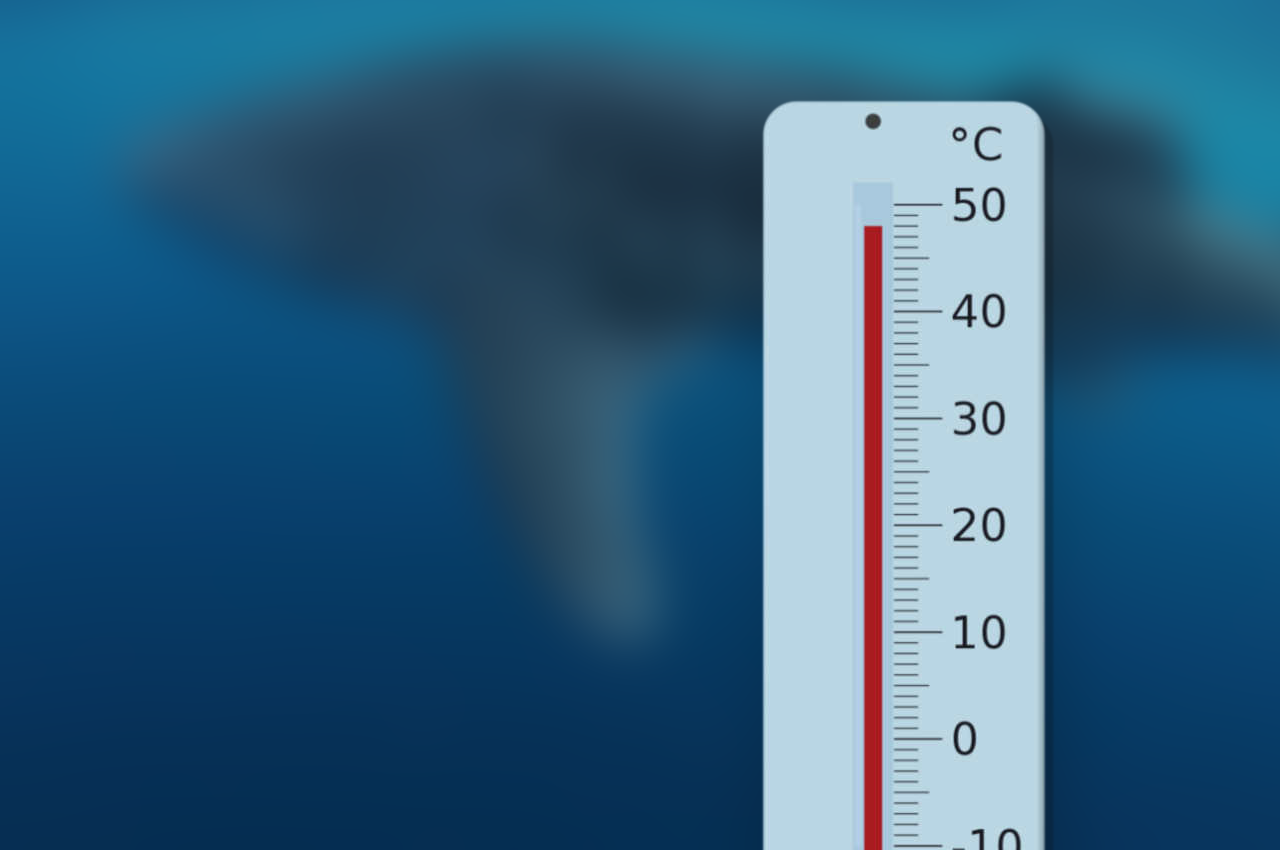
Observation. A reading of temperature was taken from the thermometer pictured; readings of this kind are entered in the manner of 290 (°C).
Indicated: 48 (°C)
